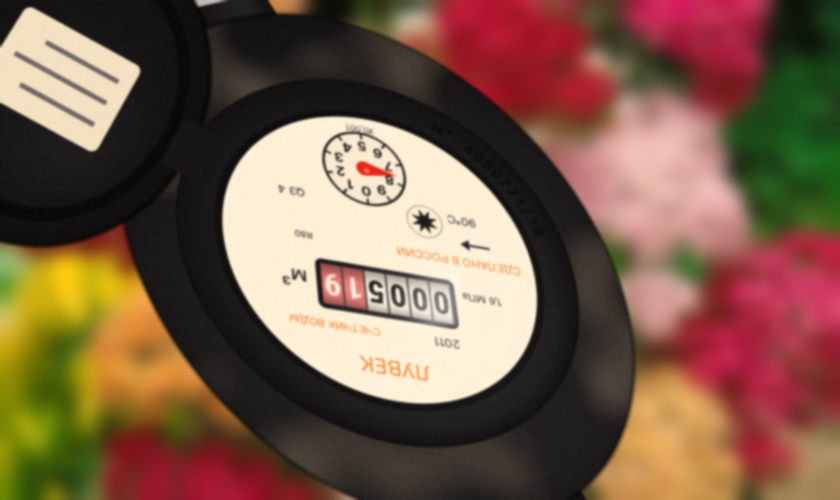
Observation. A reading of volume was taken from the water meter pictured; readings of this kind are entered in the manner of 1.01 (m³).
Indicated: 5.197 (m³)
